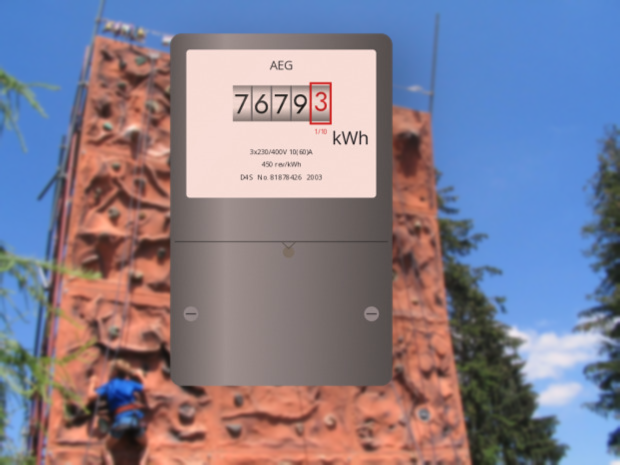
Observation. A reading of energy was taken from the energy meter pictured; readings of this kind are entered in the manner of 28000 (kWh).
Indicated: 7679.3 (kWh)
